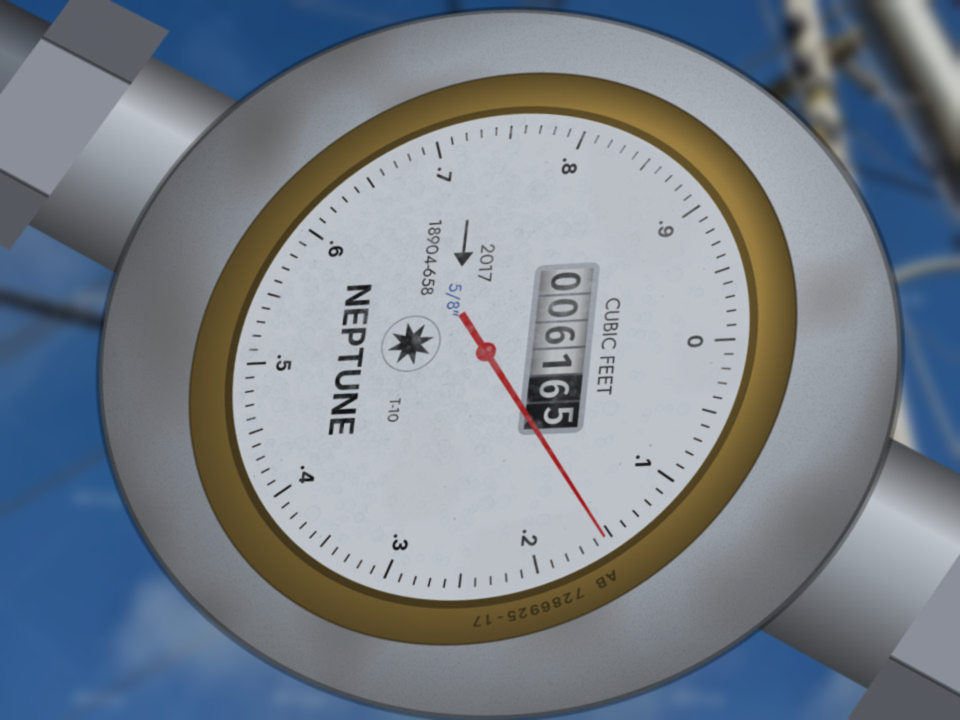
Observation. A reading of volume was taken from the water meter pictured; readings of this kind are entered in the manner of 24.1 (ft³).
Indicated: 6165.15 (ft³)
